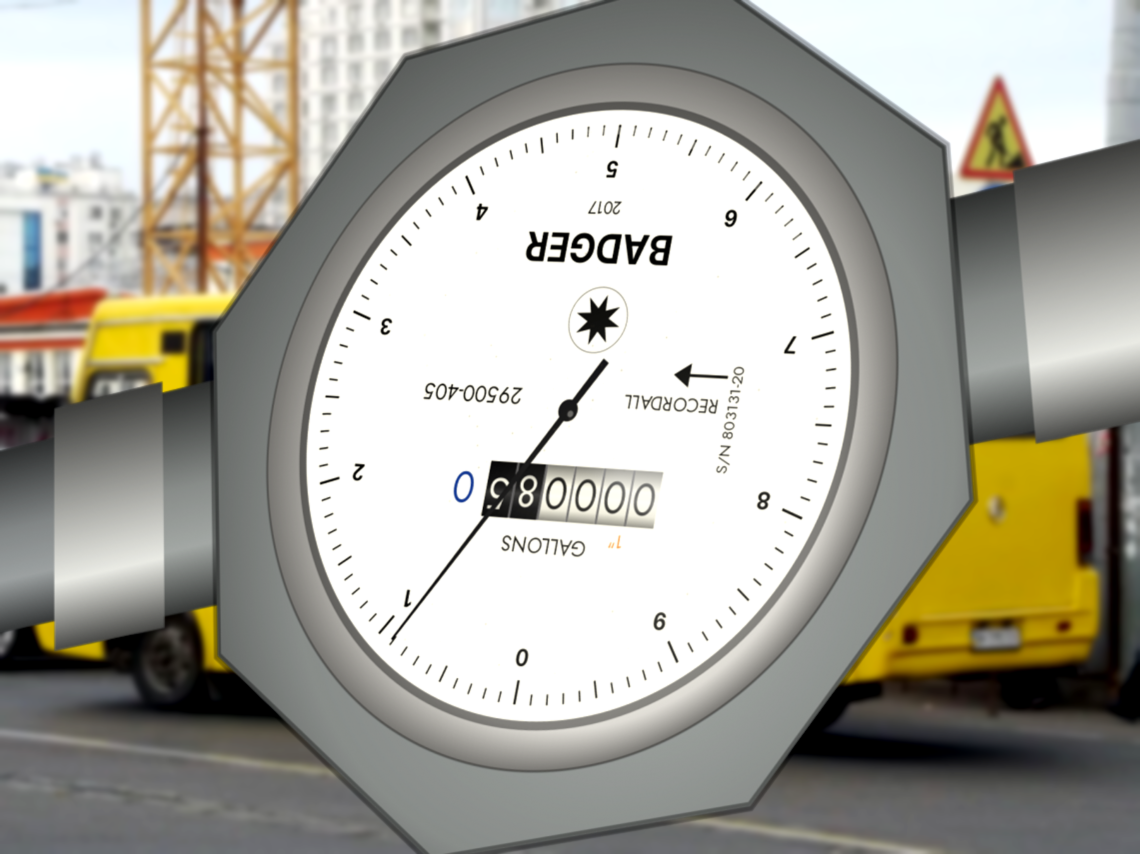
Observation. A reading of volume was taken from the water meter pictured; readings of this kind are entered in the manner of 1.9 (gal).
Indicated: 850.9 (gal)
